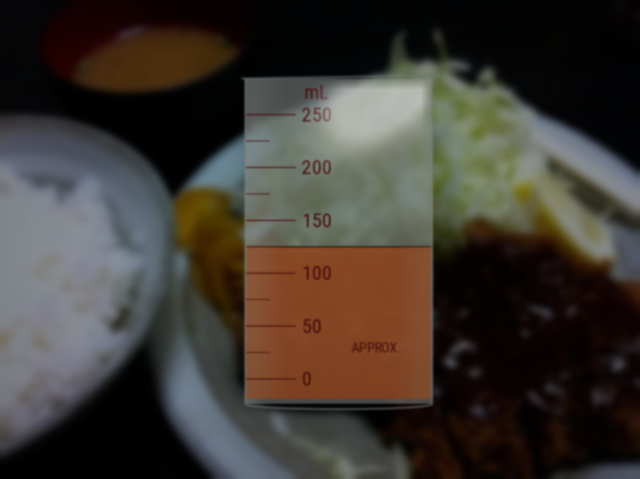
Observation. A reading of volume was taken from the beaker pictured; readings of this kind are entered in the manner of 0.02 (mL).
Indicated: 125 (mL)
